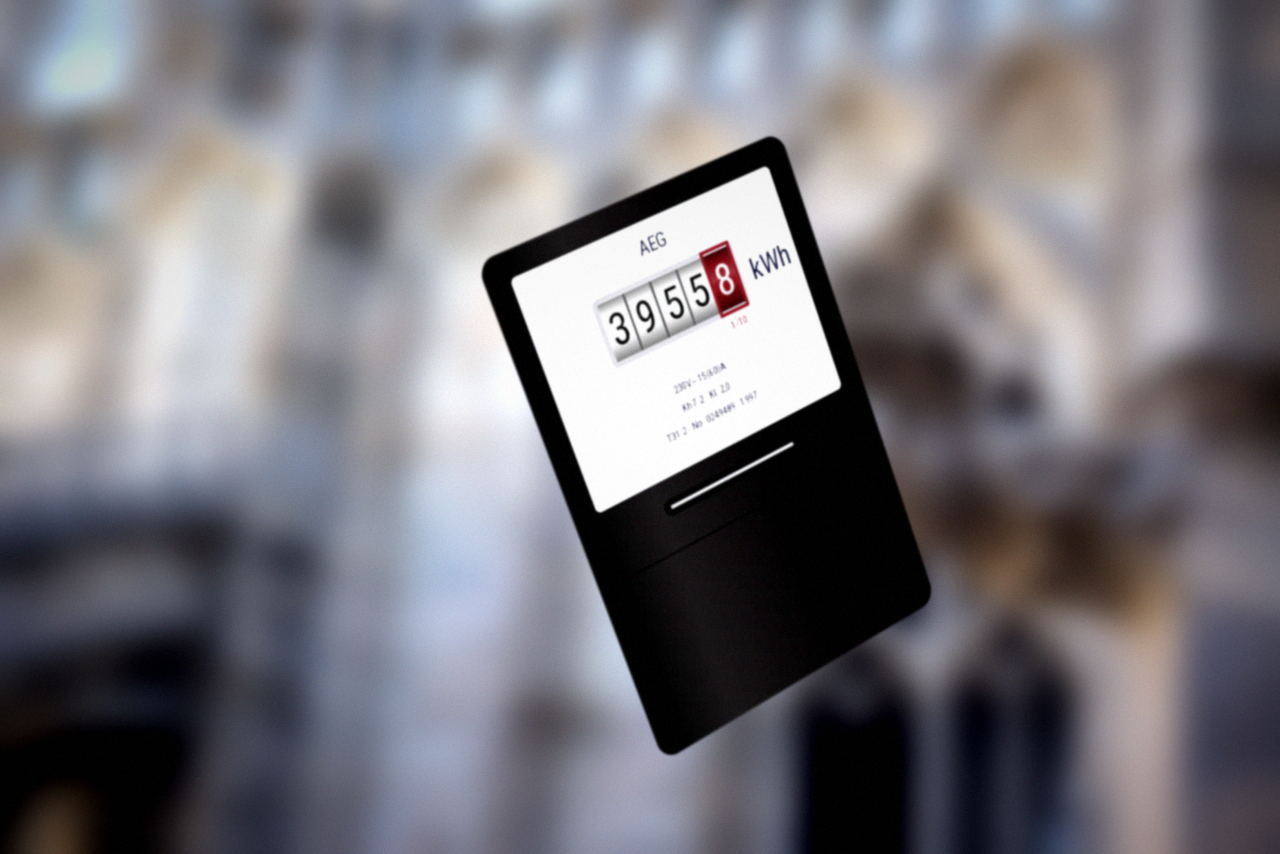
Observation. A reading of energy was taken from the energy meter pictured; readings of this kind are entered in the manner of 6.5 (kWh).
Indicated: 3955.8 (kWh)
